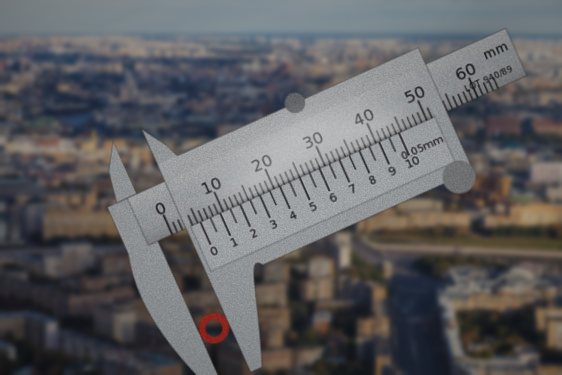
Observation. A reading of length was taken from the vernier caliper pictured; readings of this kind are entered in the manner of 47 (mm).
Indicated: 5.5 (mm)
